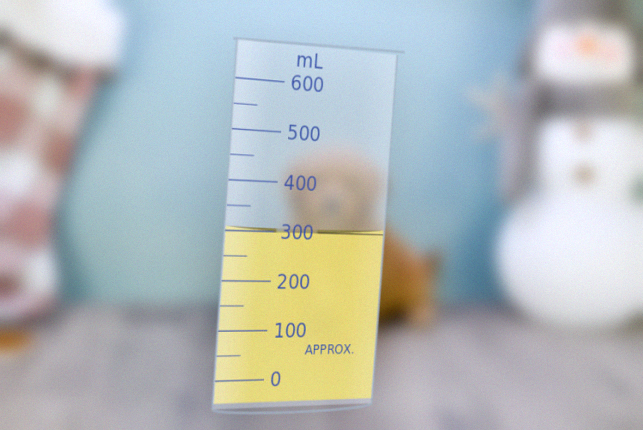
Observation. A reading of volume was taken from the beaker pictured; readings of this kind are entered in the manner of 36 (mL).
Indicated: 300 (mL)
